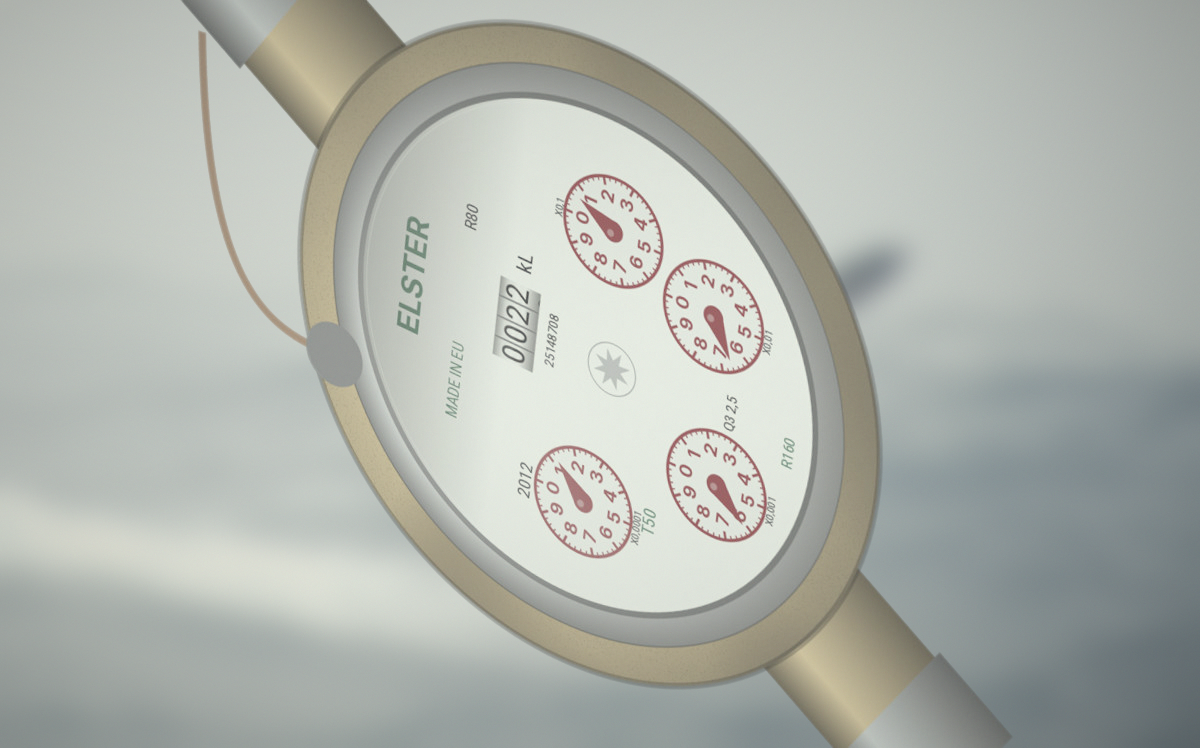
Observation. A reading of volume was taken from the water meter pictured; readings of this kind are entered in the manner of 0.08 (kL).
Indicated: 22.0661 (kL)
